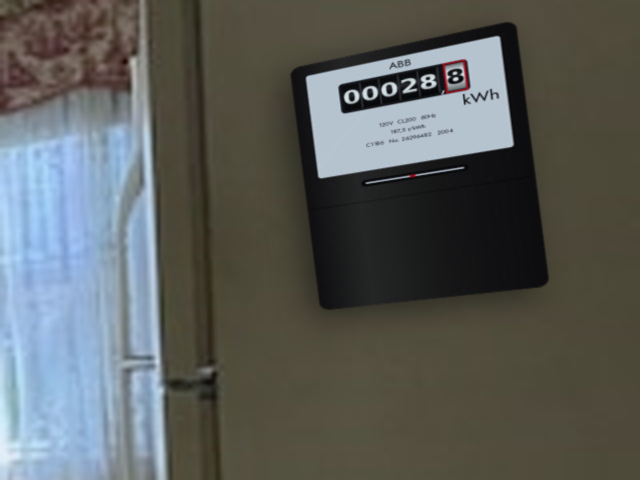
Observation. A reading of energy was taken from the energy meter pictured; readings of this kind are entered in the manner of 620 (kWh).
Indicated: 28.8 (kWh)
